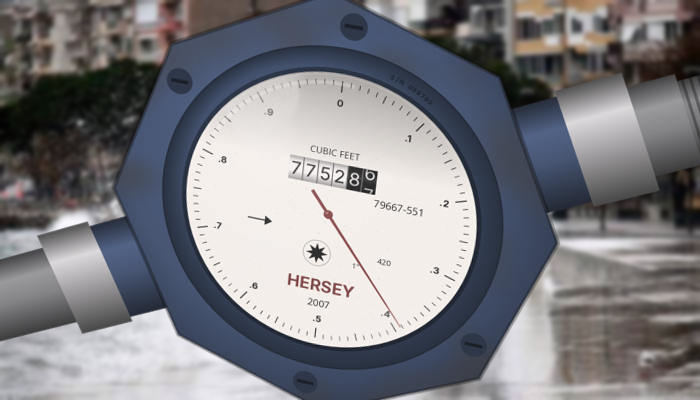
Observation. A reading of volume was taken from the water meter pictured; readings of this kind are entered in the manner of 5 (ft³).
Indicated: 775286.39 (ft³)
